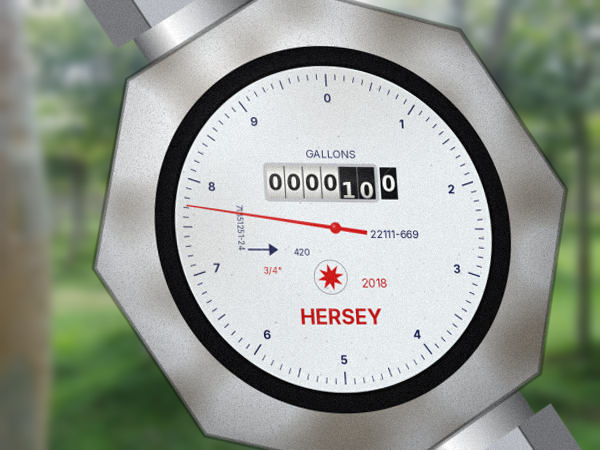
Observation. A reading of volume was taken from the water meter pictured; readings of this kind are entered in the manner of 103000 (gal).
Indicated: 97.7 (gal)
